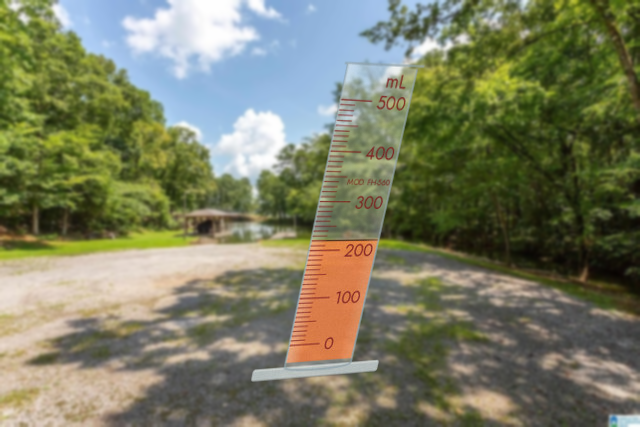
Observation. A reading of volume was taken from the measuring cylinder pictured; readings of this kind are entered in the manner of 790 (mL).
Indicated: 220 (mL)
